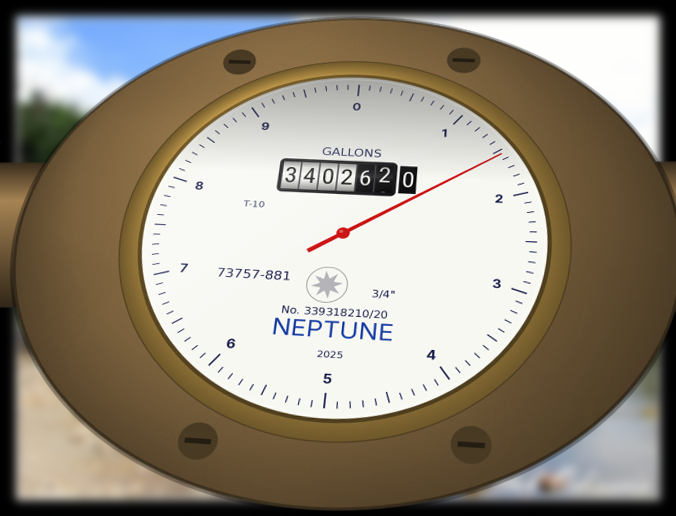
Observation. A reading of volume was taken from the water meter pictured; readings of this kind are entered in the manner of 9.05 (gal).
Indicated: 3402621.5 (gal)
